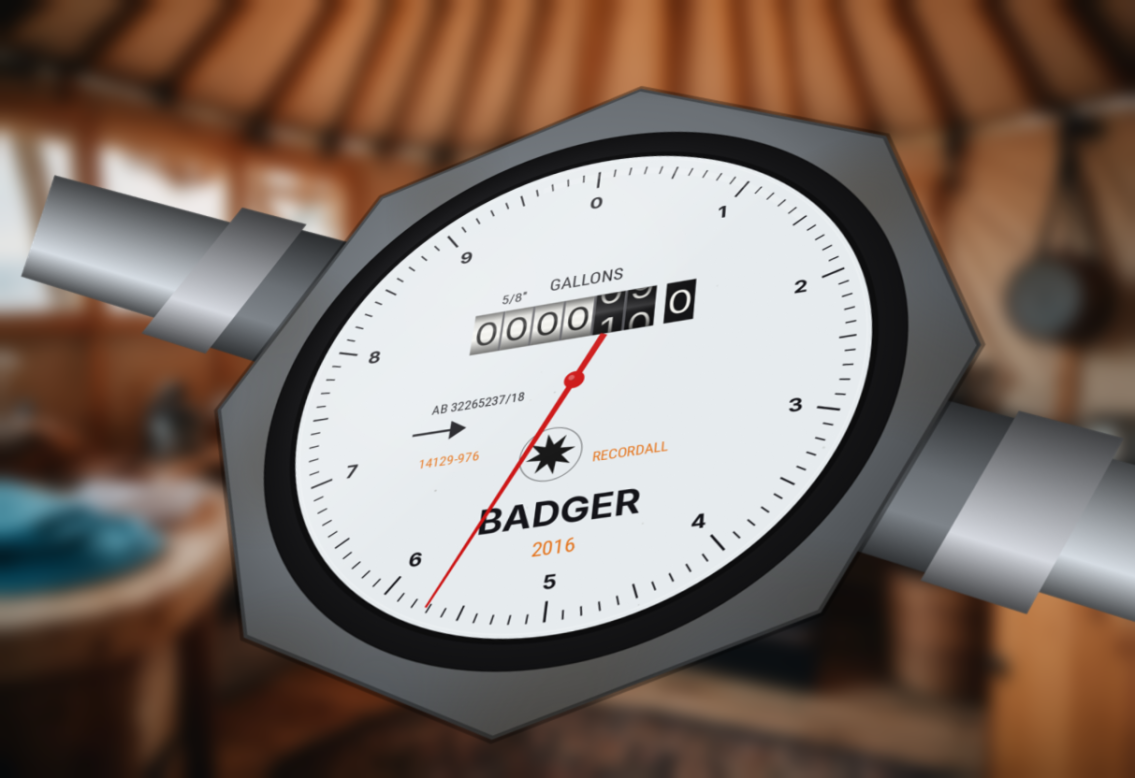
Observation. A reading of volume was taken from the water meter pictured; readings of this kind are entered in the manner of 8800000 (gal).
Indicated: 95.7 (gal)
